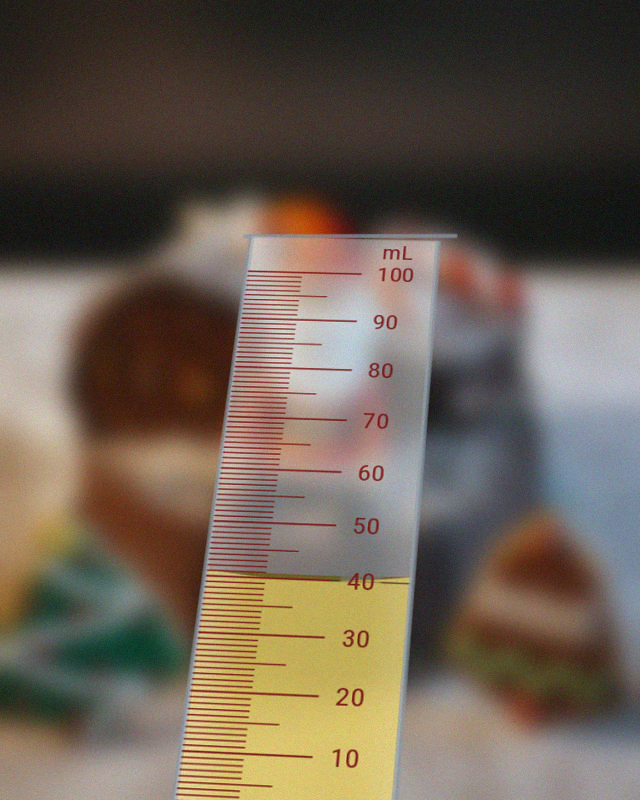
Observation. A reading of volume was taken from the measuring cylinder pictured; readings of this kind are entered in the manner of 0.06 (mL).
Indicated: 40 (mL)
